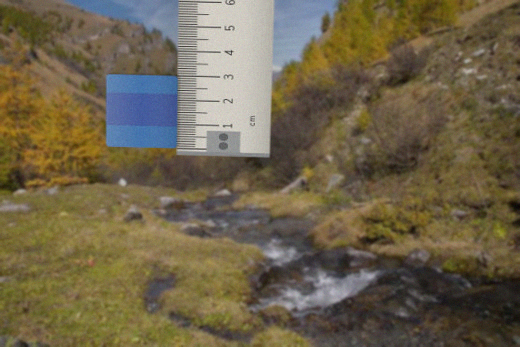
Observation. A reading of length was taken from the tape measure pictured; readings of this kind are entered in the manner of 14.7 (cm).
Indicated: 3 (cm)
